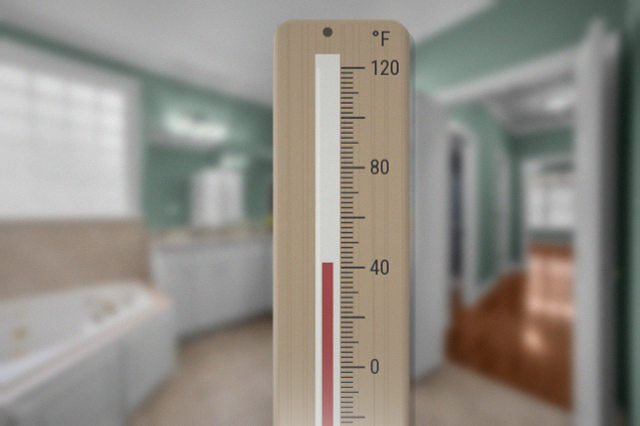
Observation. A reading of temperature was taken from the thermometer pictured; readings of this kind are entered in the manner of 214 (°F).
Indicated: 42 (°F)
